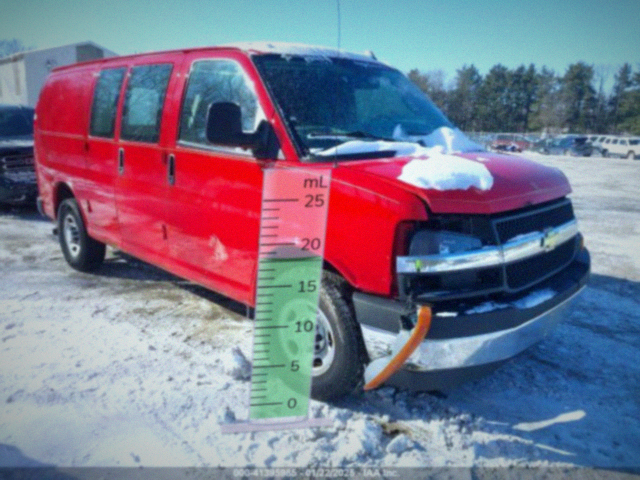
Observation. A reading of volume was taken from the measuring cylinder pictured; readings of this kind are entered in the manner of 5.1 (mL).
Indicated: 18 (mL)
